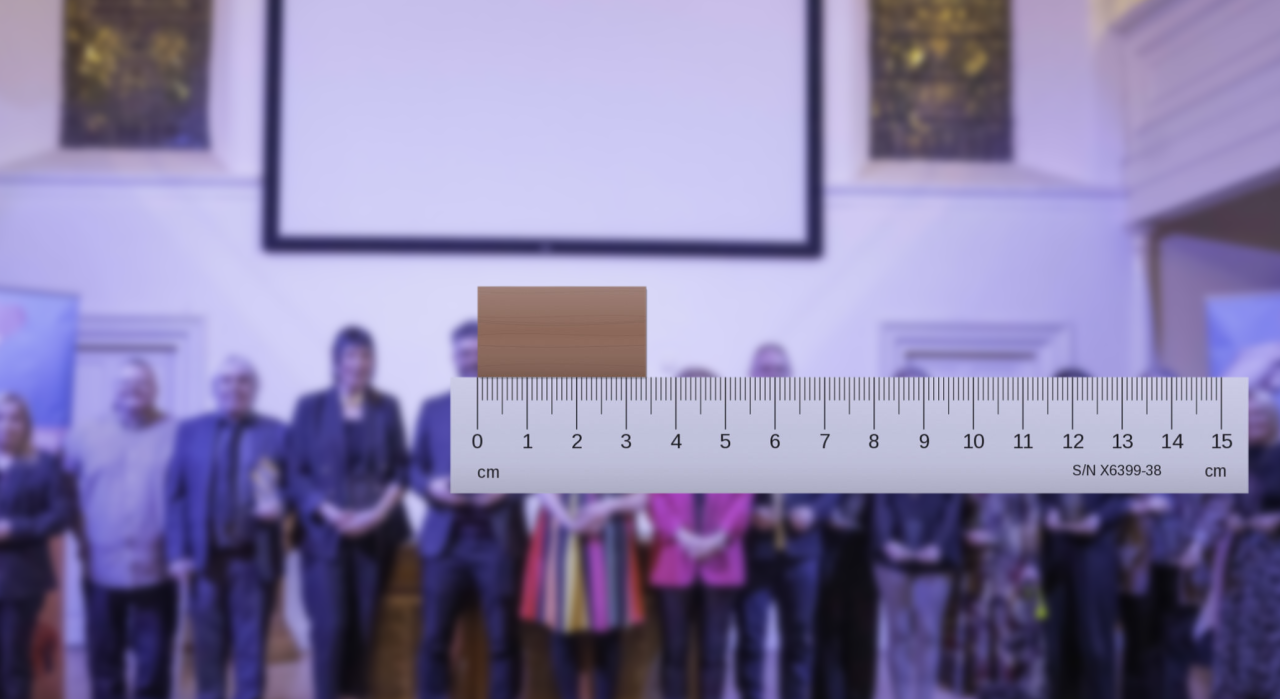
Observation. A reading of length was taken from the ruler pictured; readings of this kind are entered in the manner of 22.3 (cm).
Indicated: 3.4 (cm)
